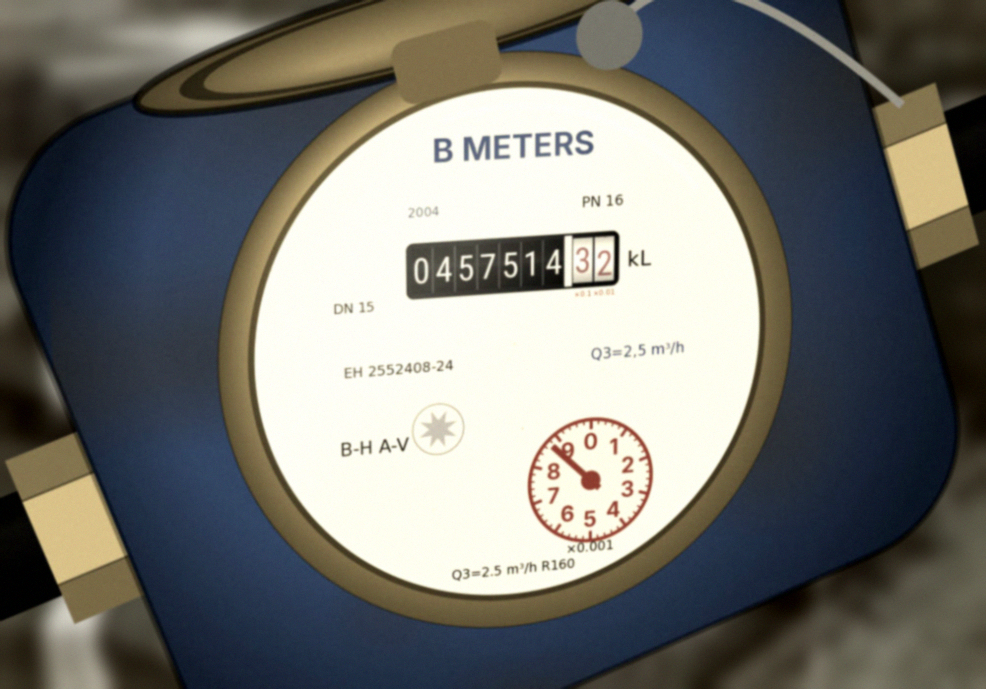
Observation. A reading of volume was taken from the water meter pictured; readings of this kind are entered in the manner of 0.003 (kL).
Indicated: 457514.318 (kL)
